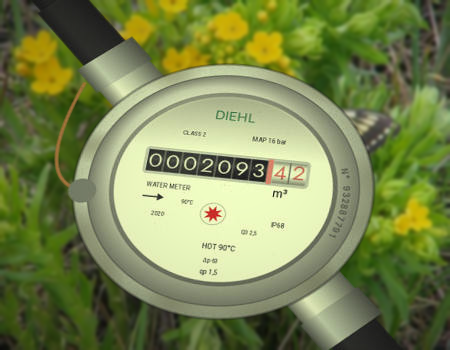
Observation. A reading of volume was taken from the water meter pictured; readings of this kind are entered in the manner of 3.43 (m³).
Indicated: 2093.42 (m³)
